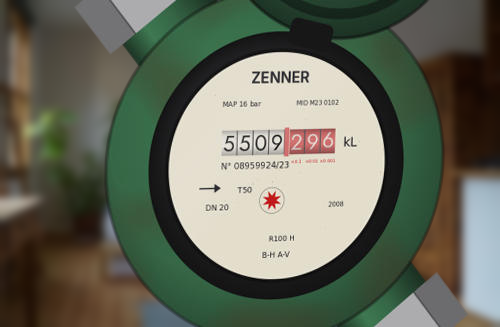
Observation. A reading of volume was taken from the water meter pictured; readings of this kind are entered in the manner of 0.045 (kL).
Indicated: 5509.296 (kL)
